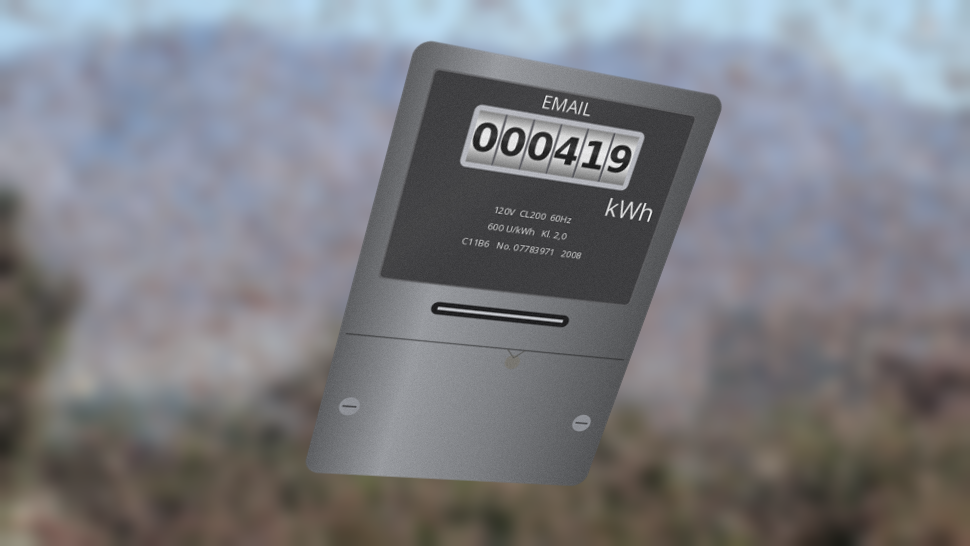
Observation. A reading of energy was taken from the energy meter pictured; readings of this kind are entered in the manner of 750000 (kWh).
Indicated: 419 (kWh)
